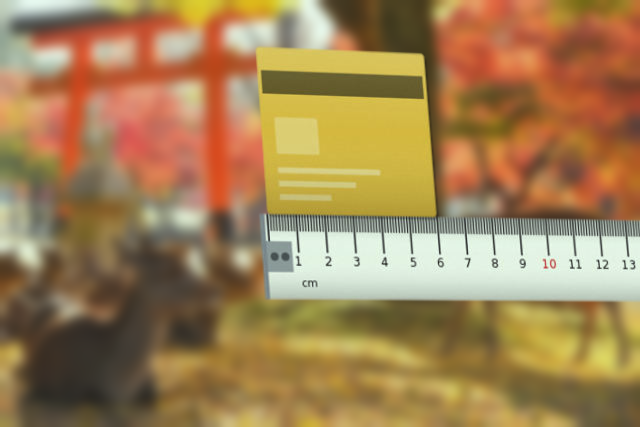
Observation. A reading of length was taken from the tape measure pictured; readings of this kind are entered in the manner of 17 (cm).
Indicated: 6 (cm)
